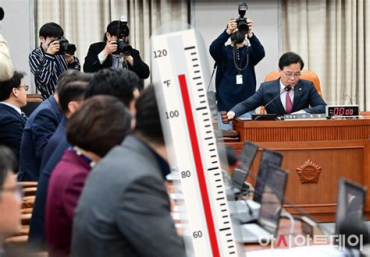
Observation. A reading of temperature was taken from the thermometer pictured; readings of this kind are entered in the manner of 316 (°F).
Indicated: 112 (°F)
